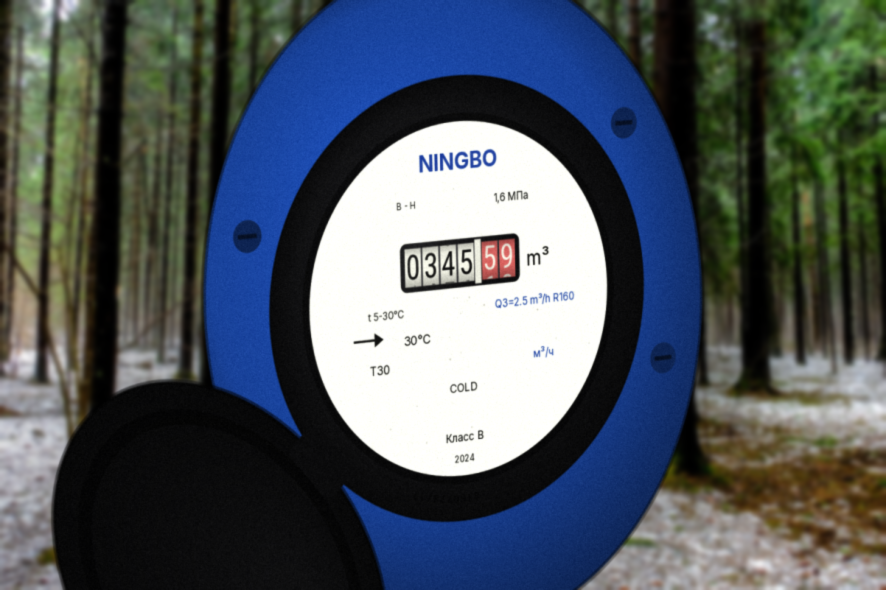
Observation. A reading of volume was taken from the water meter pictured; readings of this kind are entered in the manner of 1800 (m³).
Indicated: 345.59 (m³)
